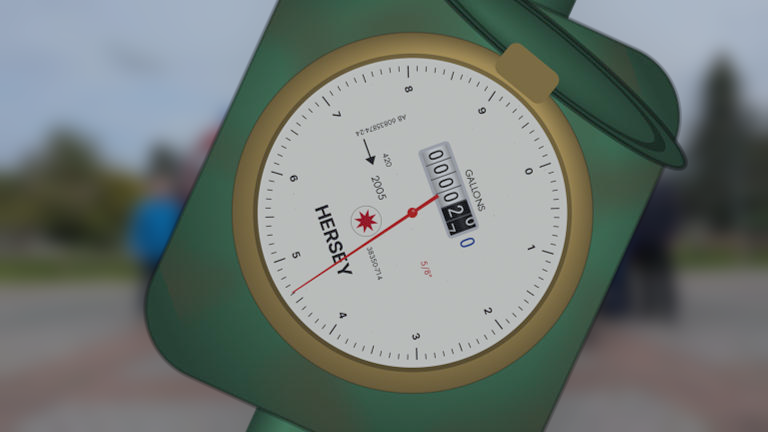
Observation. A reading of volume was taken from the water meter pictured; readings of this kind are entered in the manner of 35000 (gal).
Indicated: 264.6 (gal)
